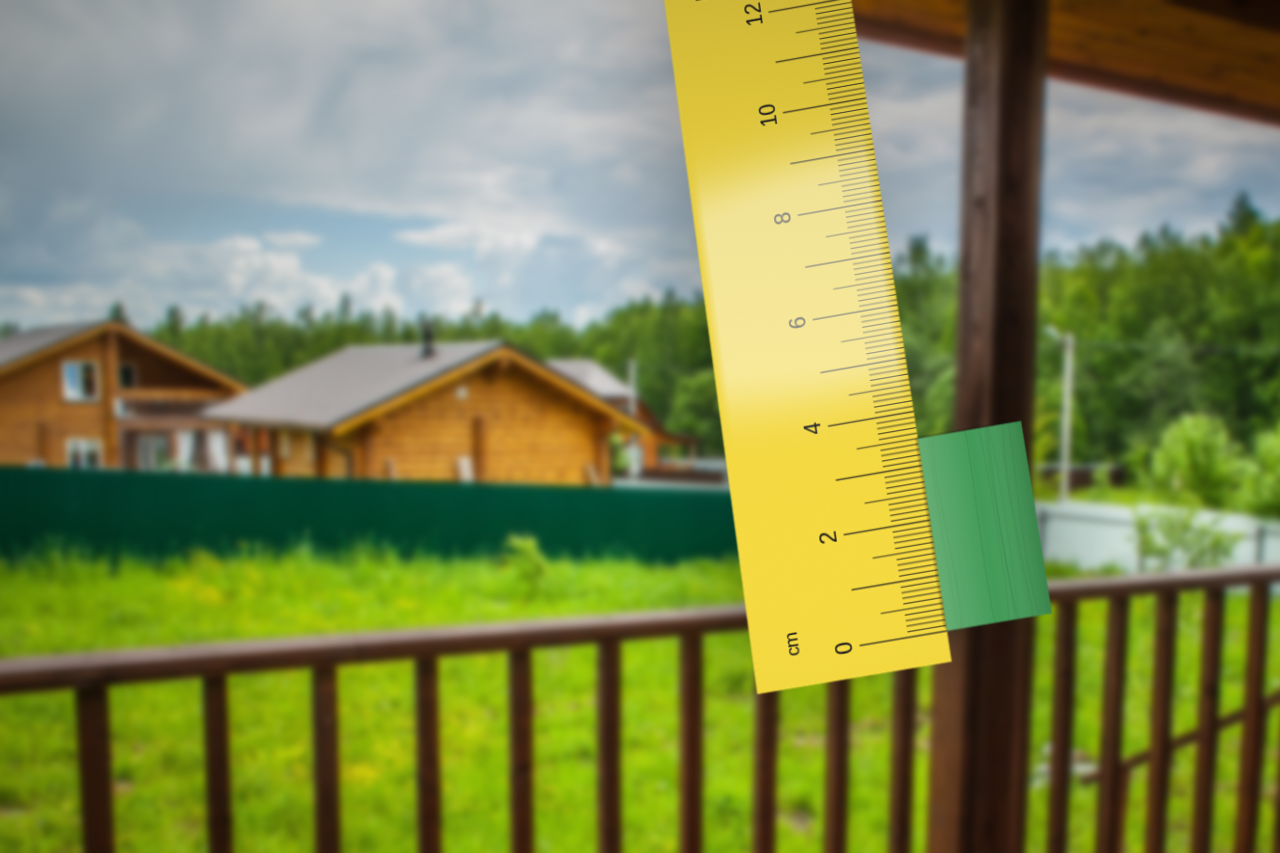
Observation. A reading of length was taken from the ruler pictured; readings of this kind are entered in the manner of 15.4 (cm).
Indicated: 3.5 (cm)
